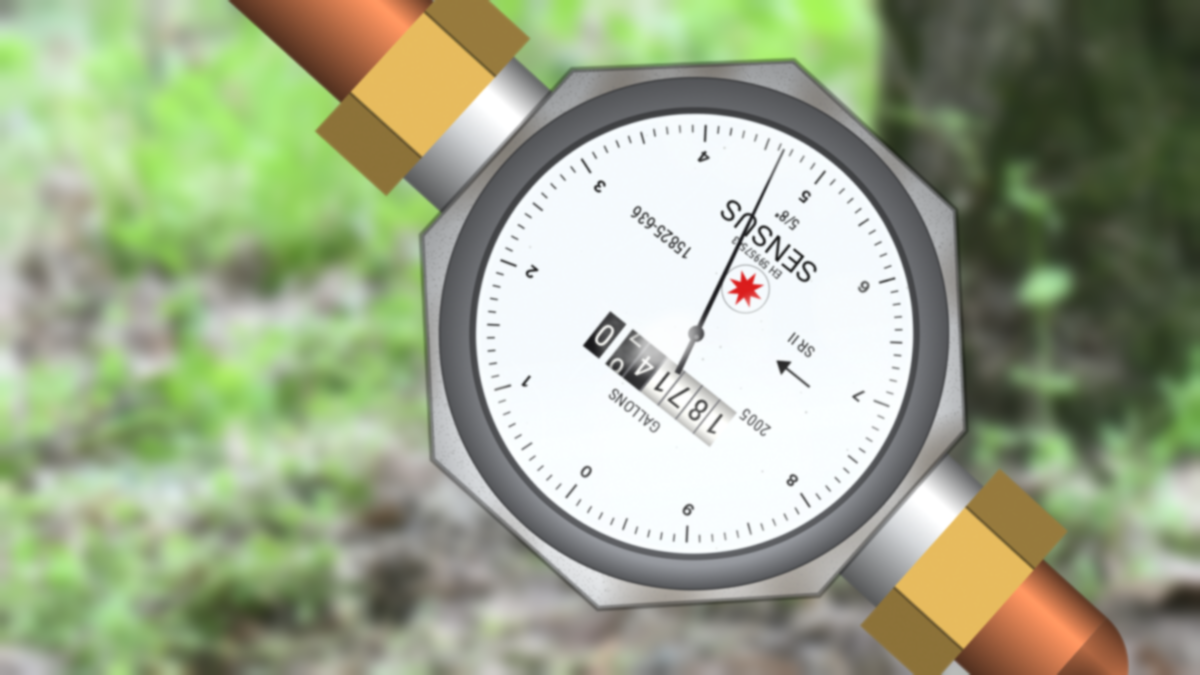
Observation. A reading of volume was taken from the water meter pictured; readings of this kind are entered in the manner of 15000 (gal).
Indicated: 1871464.6 (gal)
